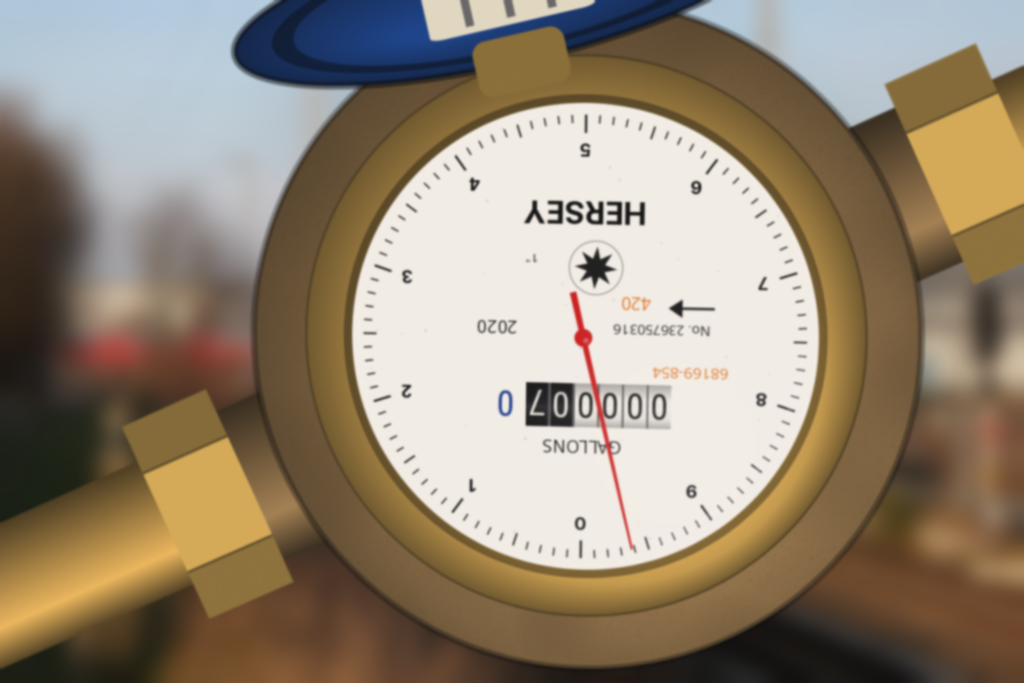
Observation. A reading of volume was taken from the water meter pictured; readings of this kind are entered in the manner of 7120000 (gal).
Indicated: 69.6 (gal)
